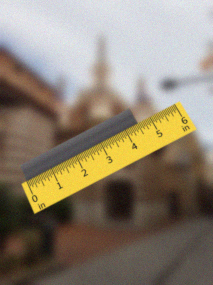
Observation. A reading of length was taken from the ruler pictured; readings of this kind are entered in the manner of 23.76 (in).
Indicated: 4.5 (in)
